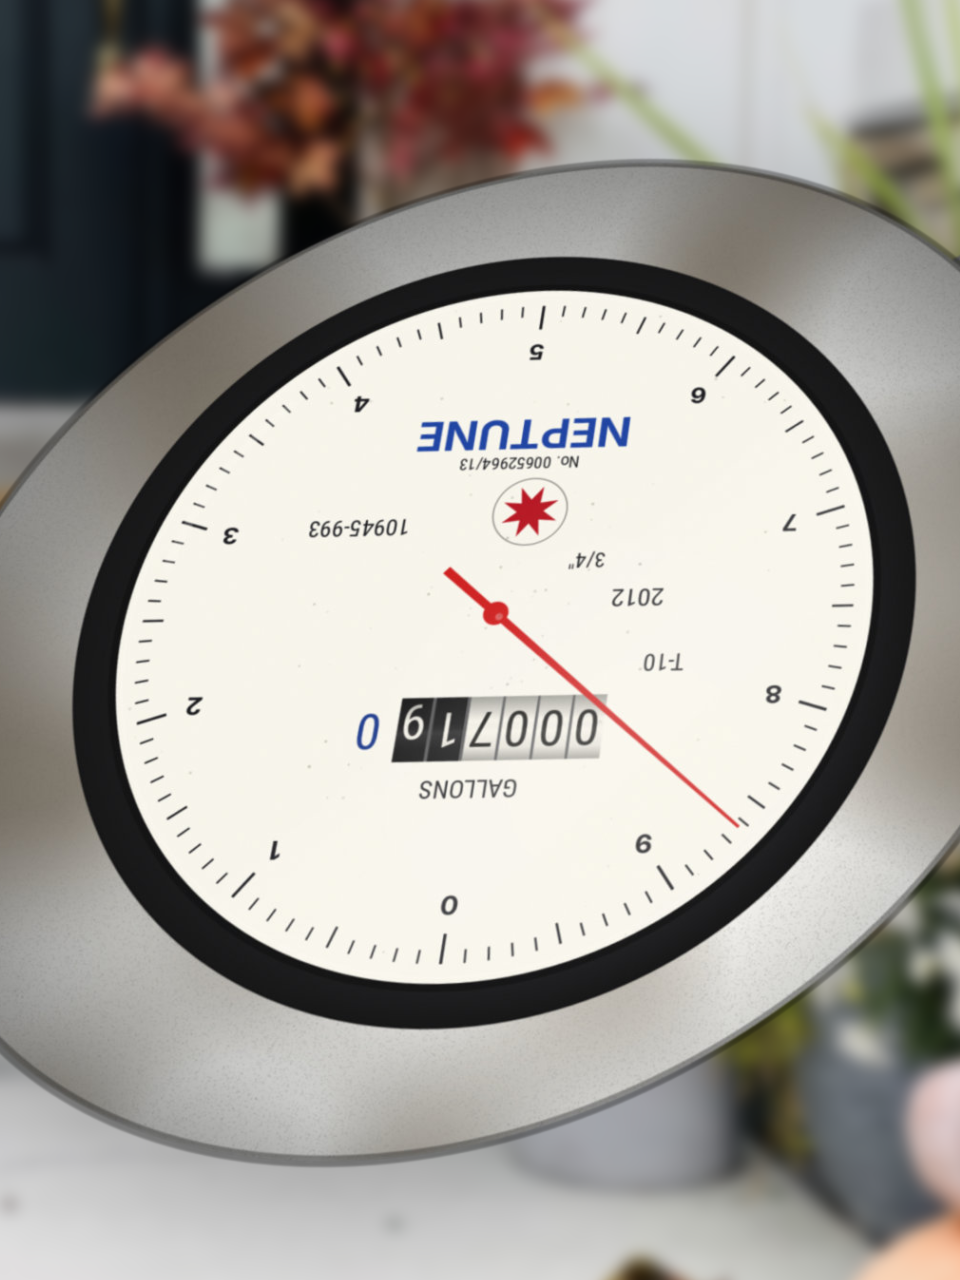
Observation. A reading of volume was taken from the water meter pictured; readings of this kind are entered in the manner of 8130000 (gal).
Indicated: 7188.6 (gal)
